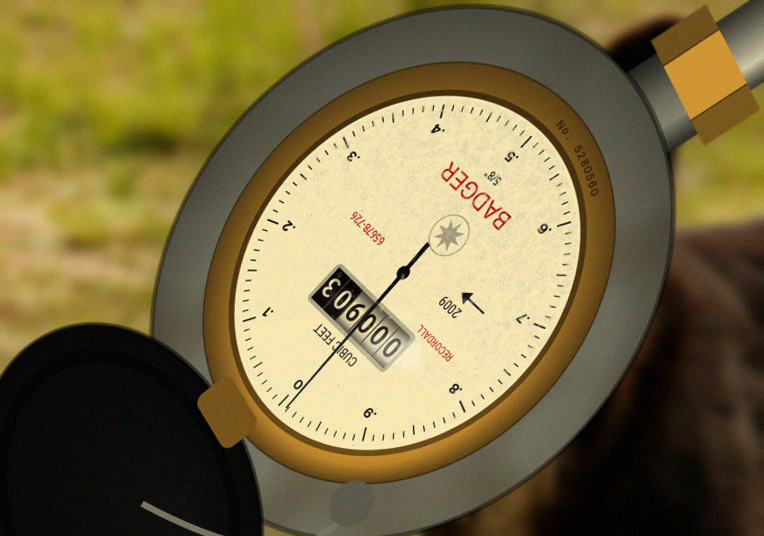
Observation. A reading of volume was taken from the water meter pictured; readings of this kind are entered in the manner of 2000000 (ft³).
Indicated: 902.99 (ft³)
